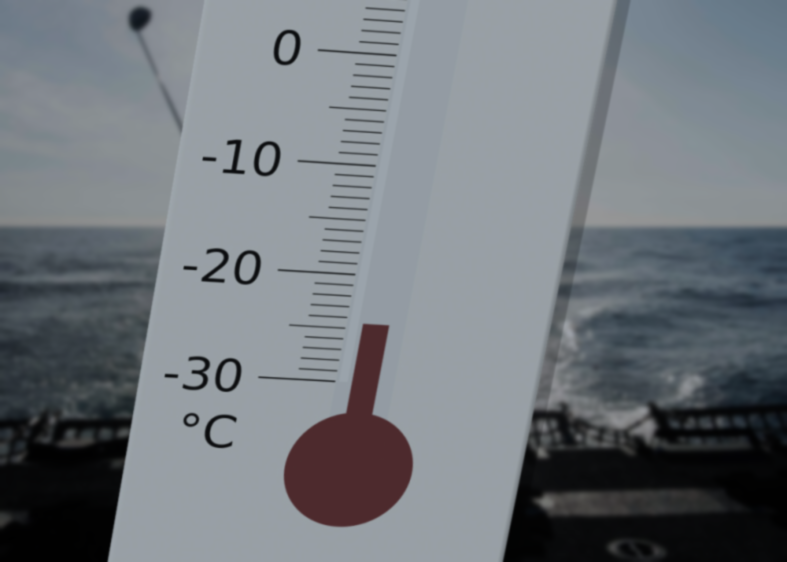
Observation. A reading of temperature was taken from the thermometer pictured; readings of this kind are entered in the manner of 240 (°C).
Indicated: -24.5 (°C)
